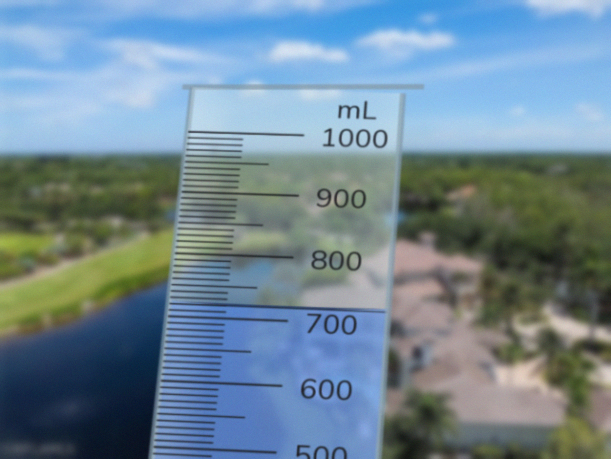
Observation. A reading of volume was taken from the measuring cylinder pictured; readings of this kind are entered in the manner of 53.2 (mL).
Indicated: 720 (mL)
